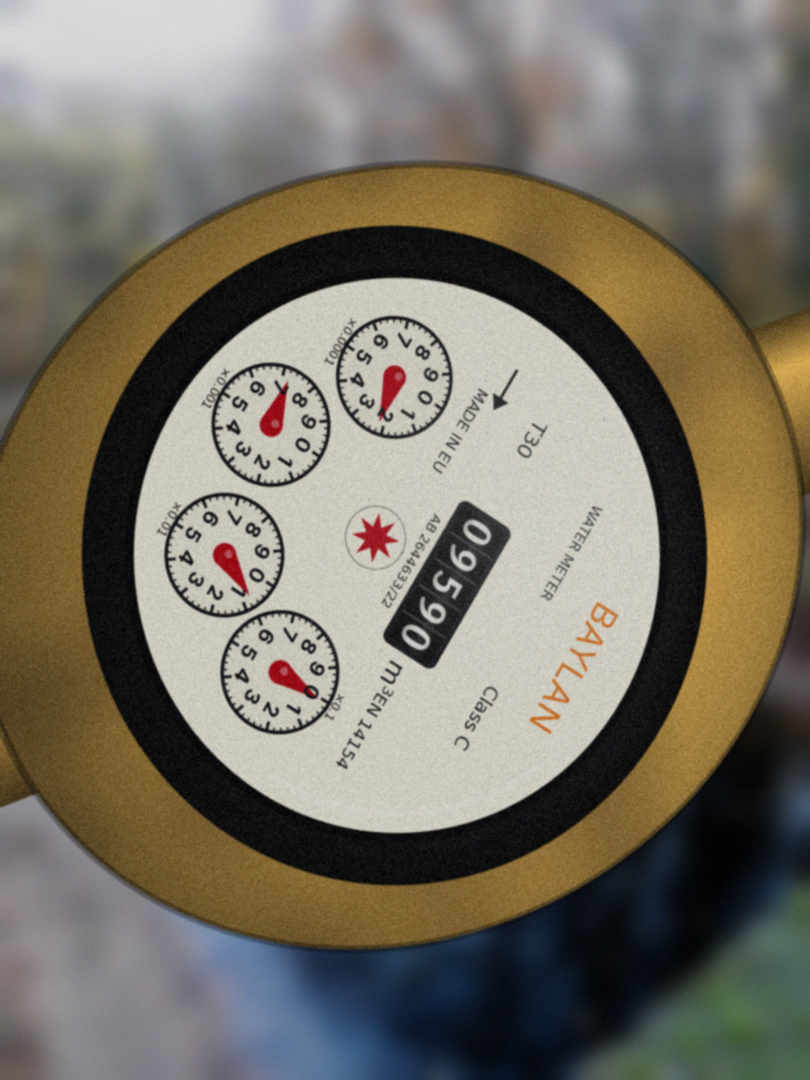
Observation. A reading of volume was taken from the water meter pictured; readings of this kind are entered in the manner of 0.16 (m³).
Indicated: 9590.0072 (m³)
